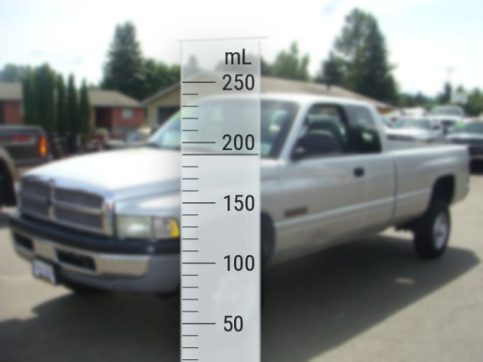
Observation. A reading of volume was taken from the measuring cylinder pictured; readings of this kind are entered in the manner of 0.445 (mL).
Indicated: 190 (mL)
